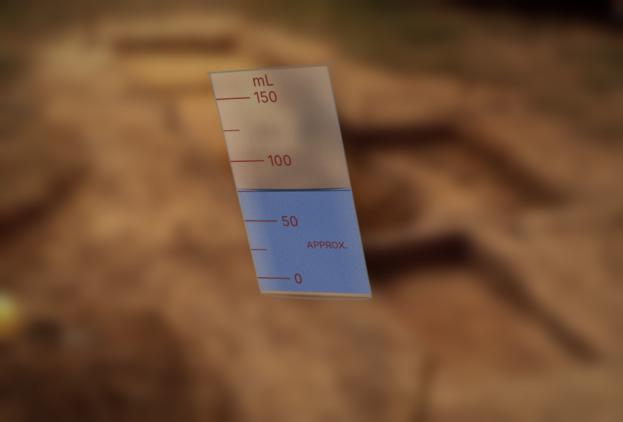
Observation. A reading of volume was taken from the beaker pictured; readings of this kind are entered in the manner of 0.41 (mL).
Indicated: 75 (mL)
